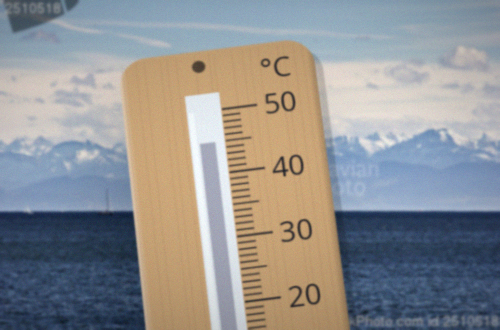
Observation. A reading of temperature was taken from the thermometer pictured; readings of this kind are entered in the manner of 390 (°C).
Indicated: 45 (°C)
